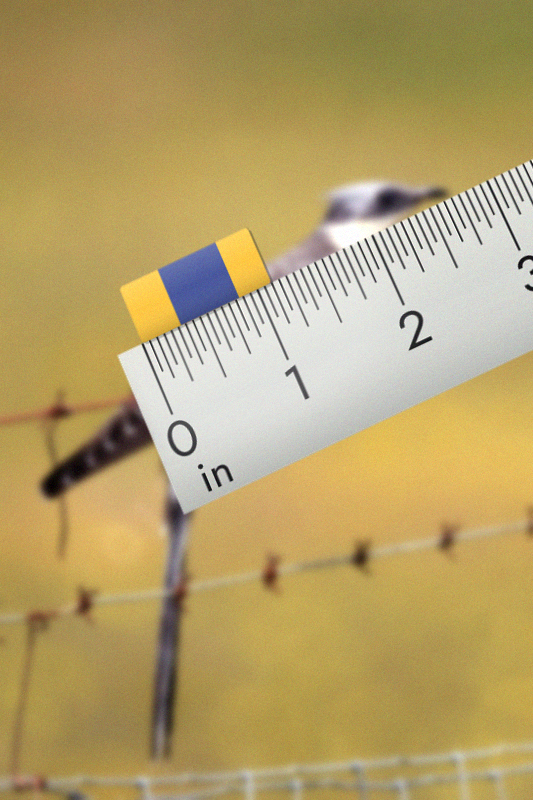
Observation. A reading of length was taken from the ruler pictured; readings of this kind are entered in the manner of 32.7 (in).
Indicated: 1.125 (in)
